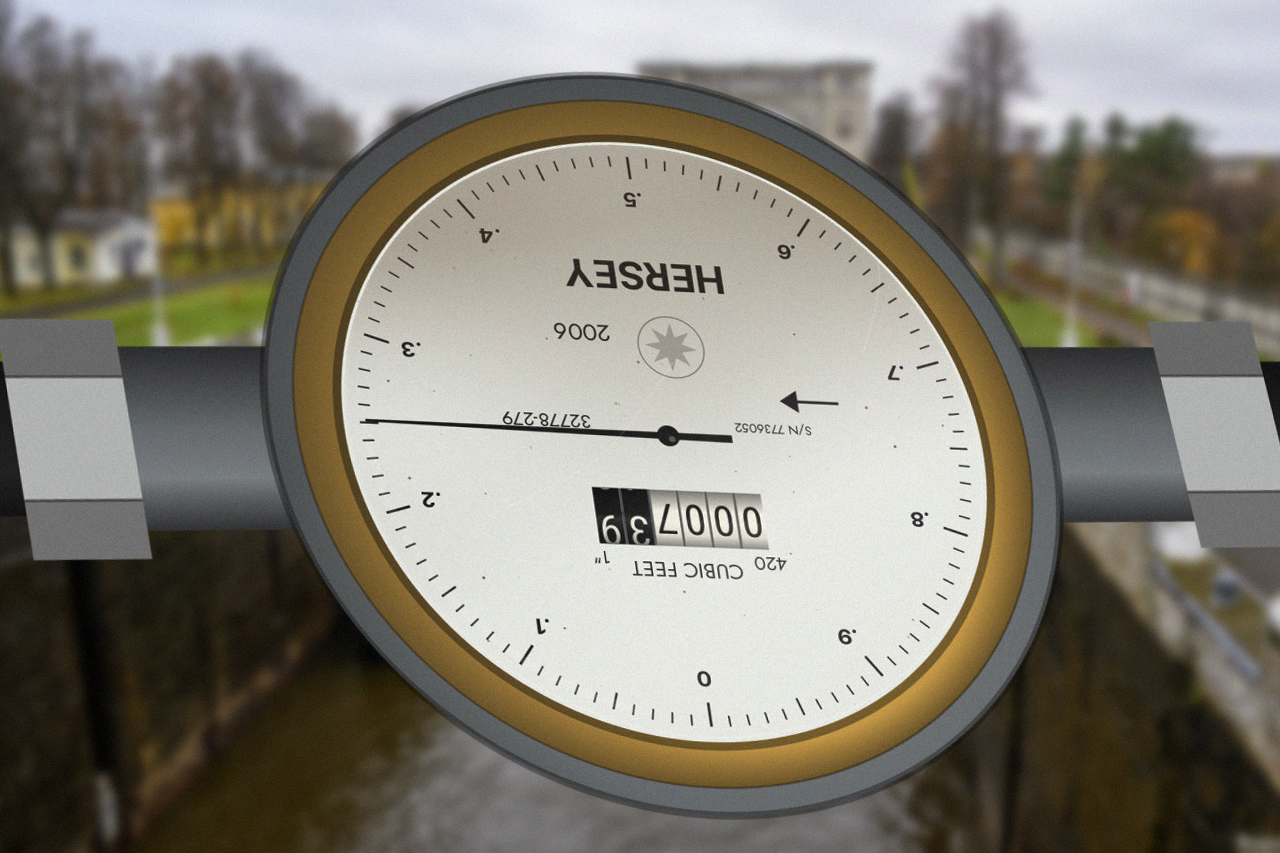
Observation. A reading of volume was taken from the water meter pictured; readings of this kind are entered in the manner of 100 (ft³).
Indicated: 739.25 (ft³)
